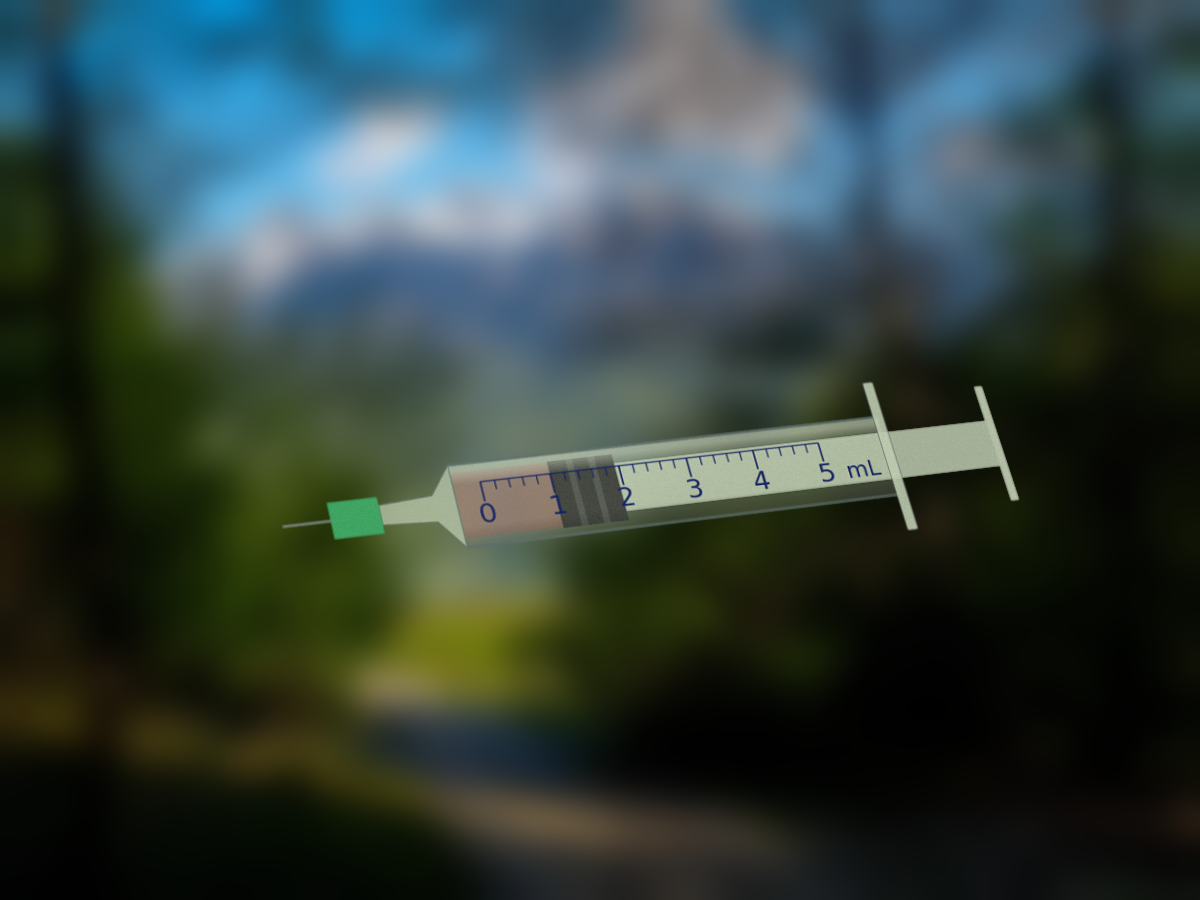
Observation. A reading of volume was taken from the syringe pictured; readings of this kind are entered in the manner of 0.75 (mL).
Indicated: 1 (mL)
